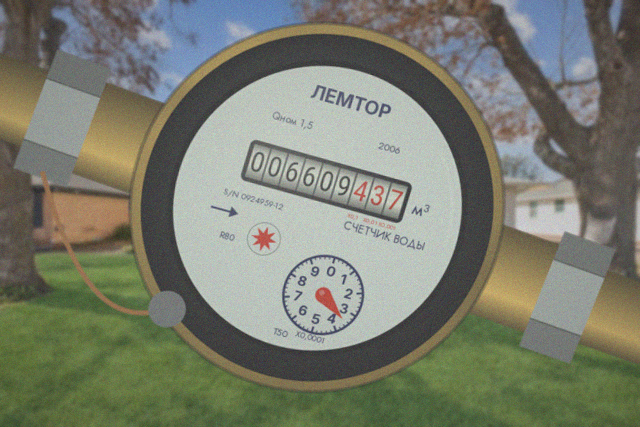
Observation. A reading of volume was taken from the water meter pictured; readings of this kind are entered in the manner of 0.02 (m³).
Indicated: 6609.4373 (m³)
